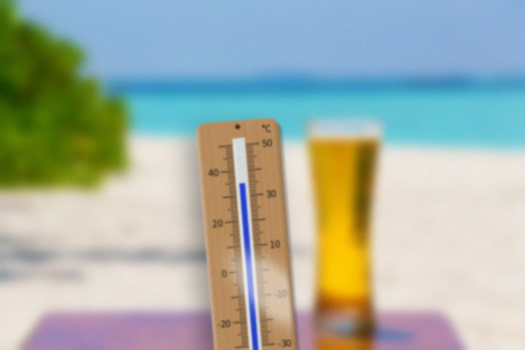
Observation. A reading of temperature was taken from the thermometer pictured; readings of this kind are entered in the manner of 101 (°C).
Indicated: 35 (°C)
